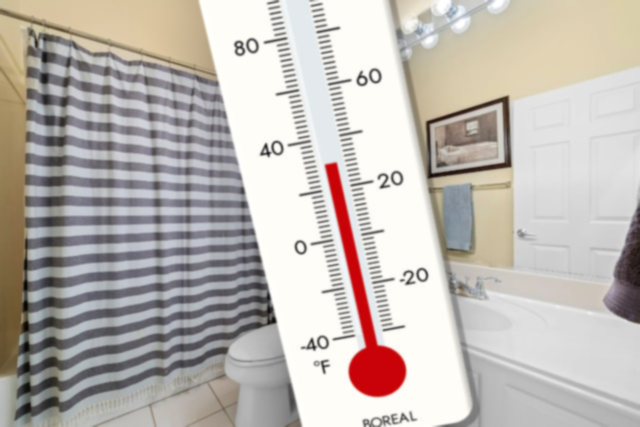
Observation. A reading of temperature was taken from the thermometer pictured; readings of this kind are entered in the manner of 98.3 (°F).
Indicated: 30 (°F)
